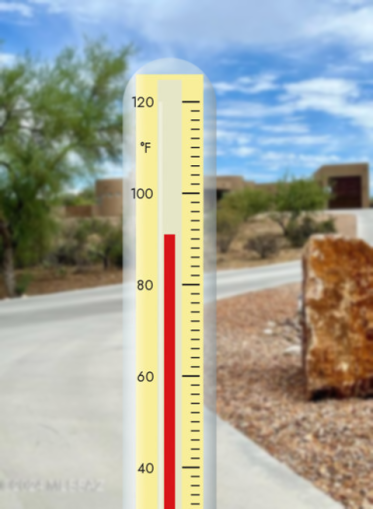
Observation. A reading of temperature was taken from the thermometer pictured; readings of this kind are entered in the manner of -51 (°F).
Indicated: 91 (°F)
